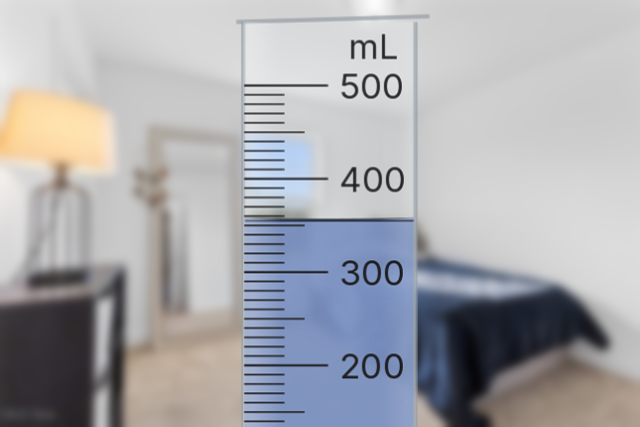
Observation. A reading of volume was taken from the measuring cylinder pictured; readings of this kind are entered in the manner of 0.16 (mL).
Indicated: 355 (mL)
